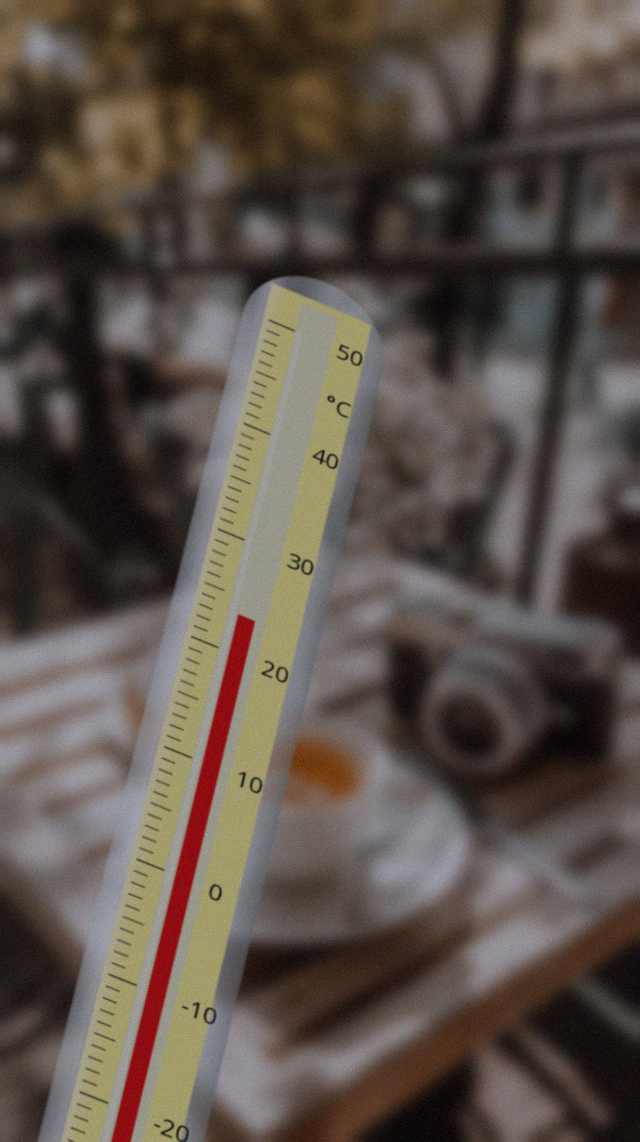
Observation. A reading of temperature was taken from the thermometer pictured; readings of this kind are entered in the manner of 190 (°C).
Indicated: 23.5 (°C)
